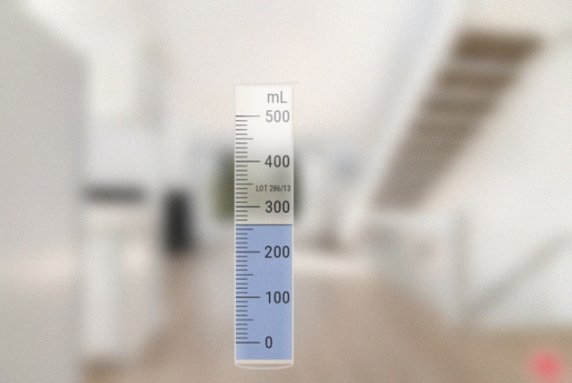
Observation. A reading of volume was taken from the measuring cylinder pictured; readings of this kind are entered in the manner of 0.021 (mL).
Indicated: 260 (mL)
